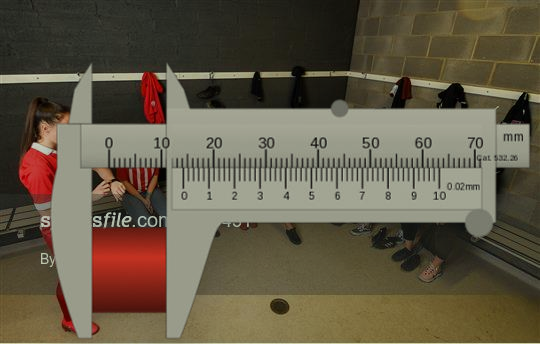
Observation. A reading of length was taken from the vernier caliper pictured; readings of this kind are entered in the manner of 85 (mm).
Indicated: 14.2 (mm)
